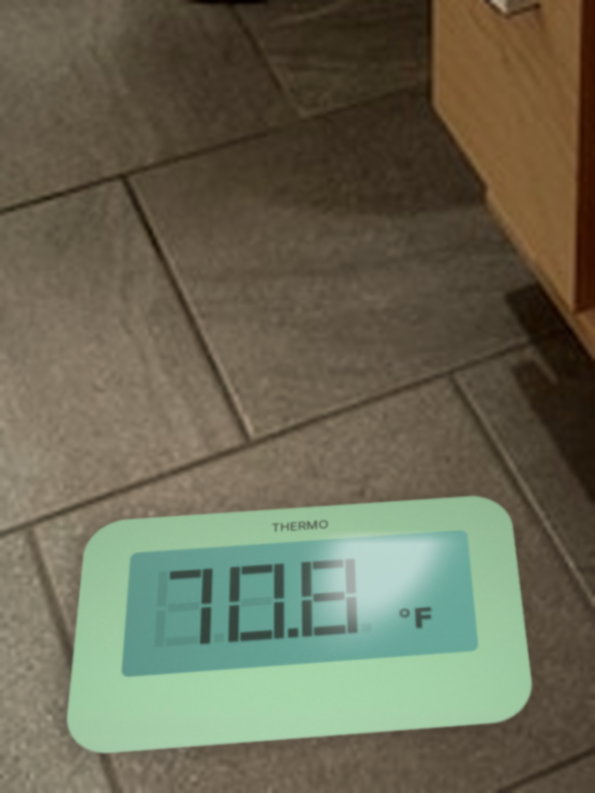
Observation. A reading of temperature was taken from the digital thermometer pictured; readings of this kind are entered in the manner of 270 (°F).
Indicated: 70.8 (°F)
